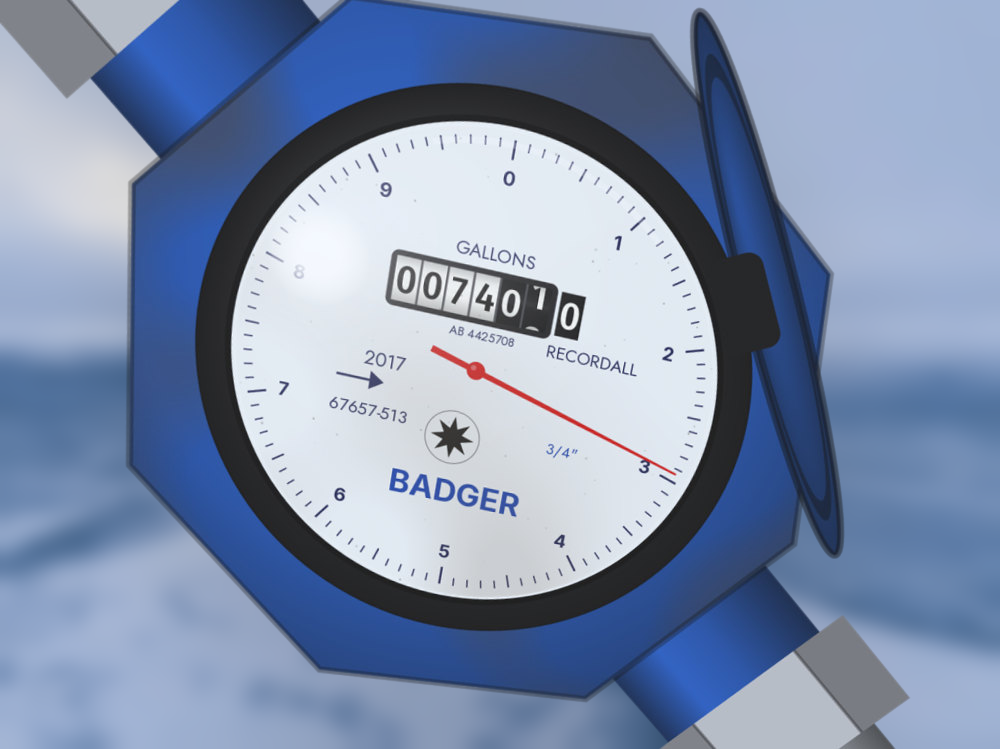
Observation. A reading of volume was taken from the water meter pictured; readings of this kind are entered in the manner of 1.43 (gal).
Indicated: 74012.9 (gal)
